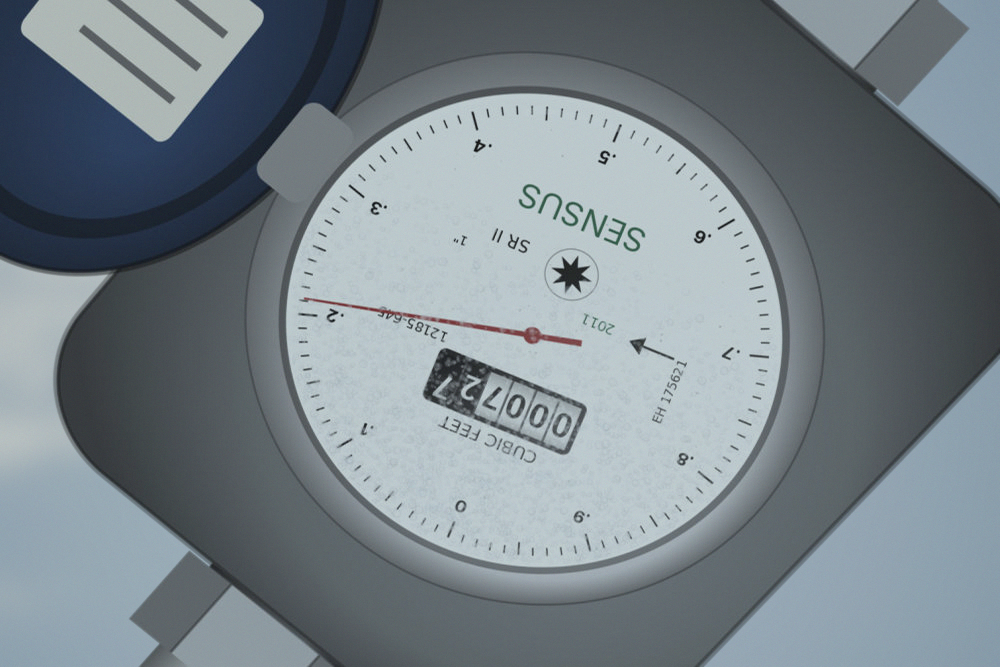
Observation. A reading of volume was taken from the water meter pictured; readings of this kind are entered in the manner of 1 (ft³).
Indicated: 727.21 (ft³)
